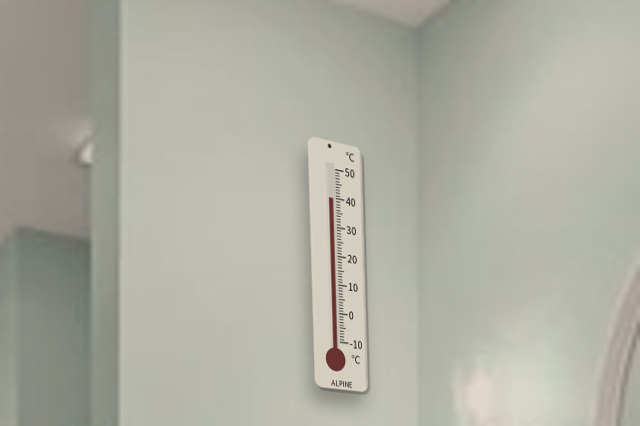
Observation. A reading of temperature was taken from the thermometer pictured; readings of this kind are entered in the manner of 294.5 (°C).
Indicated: 40 (°C)
